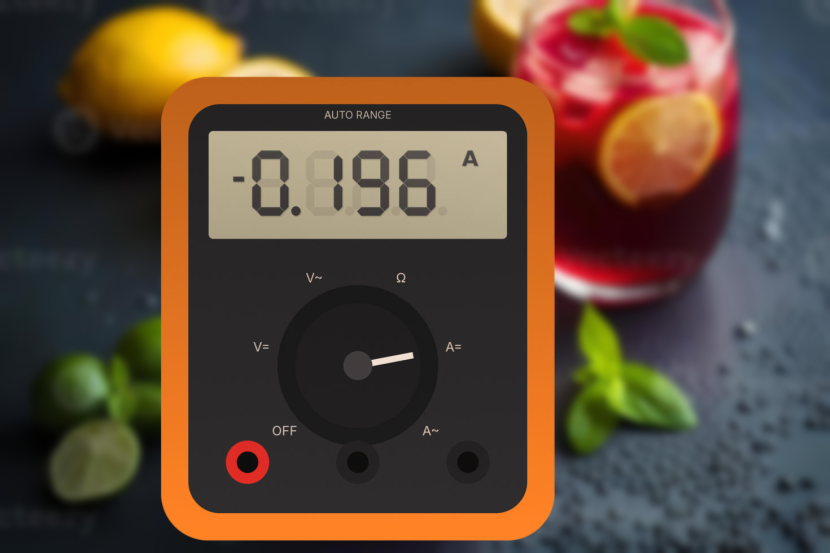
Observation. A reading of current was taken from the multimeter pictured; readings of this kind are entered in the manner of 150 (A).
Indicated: -0.196 (A)
